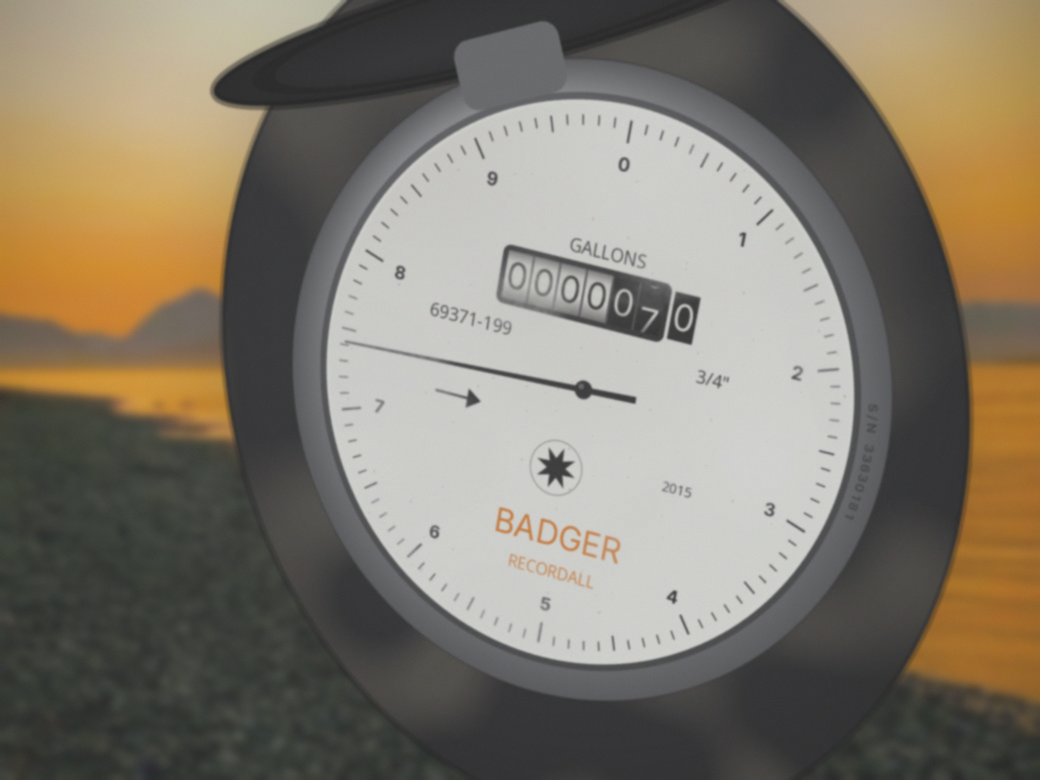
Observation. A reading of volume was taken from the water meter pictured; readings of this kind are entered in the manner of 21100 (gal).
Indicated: 67.4 (gal)
